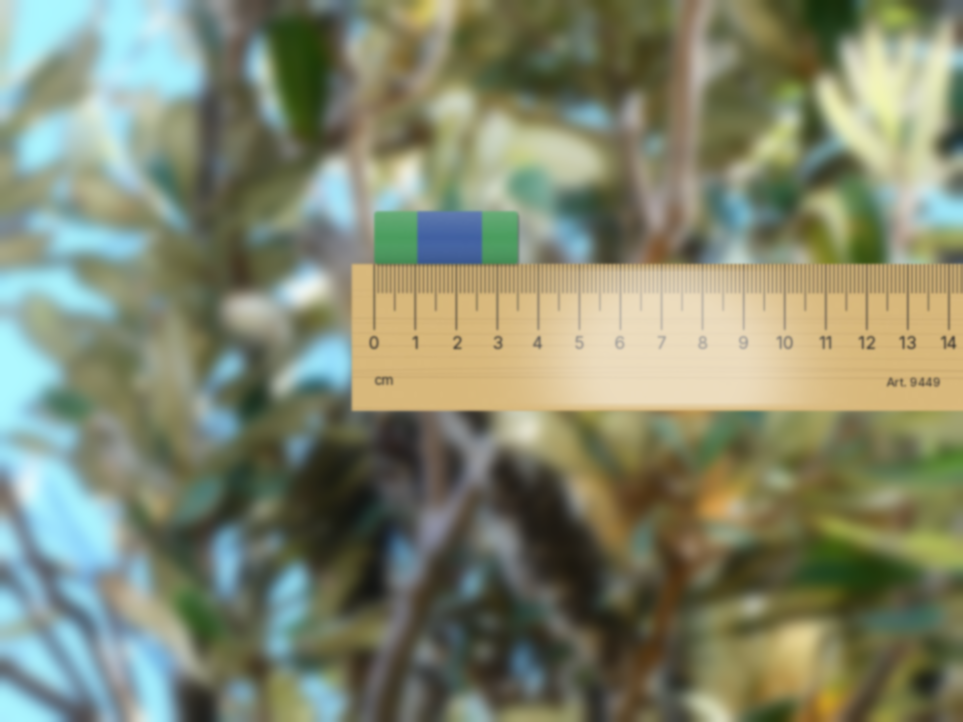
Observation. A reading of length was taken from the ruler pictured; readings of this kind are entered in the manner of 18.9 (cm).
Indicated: 3.5 (cm)
